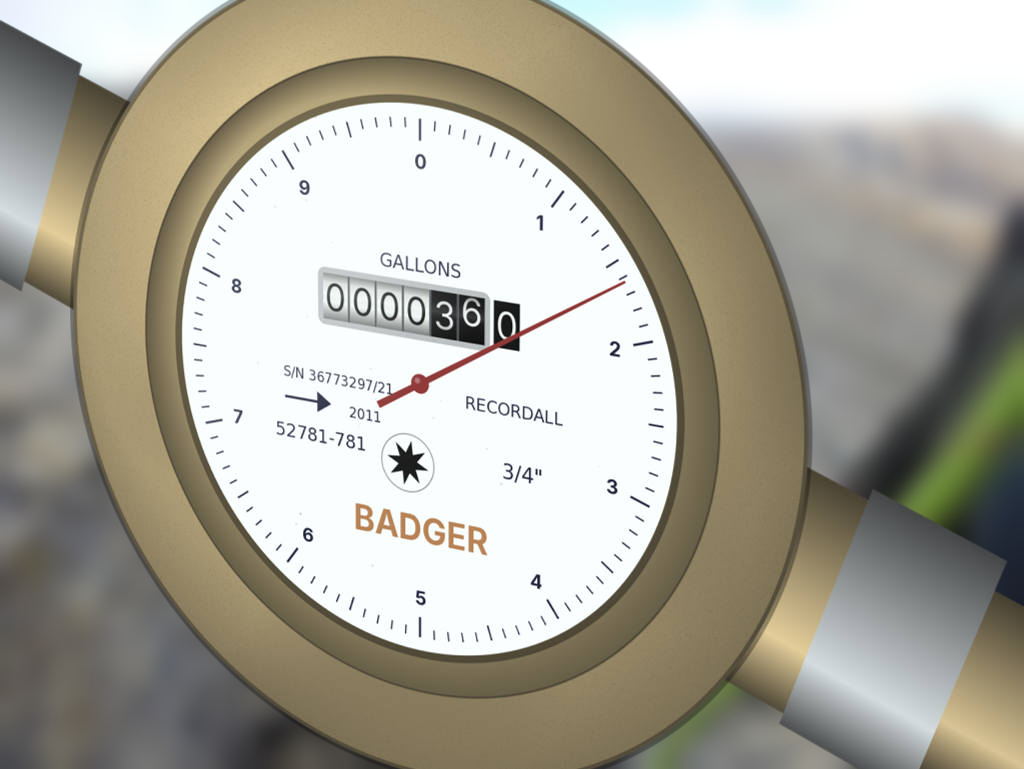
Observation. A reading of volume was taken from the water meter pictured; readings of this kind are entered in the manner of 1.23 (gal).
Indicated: 361.6 (gal)
